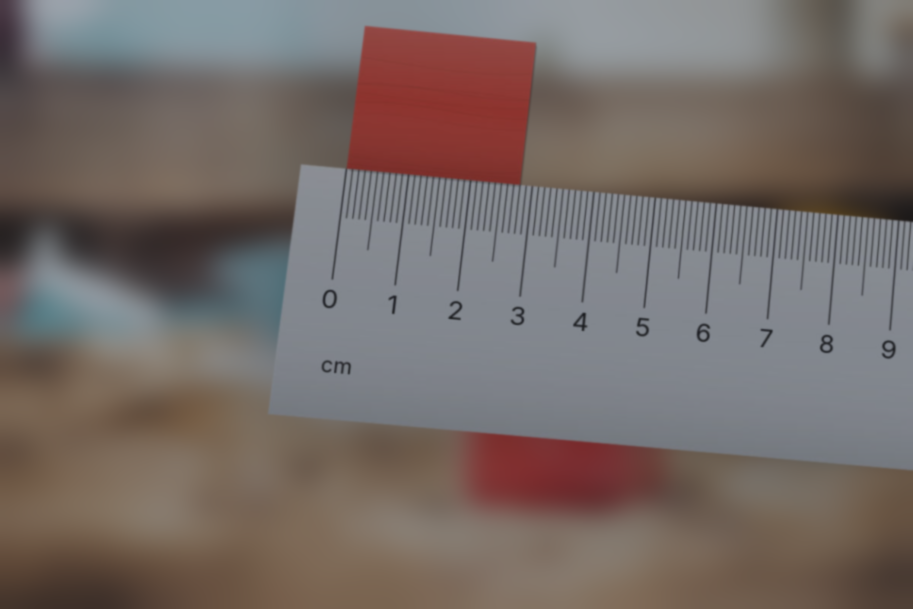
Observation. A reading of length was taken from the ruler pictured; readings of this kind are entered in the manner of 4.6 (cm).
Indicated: 2.8 (cm)
